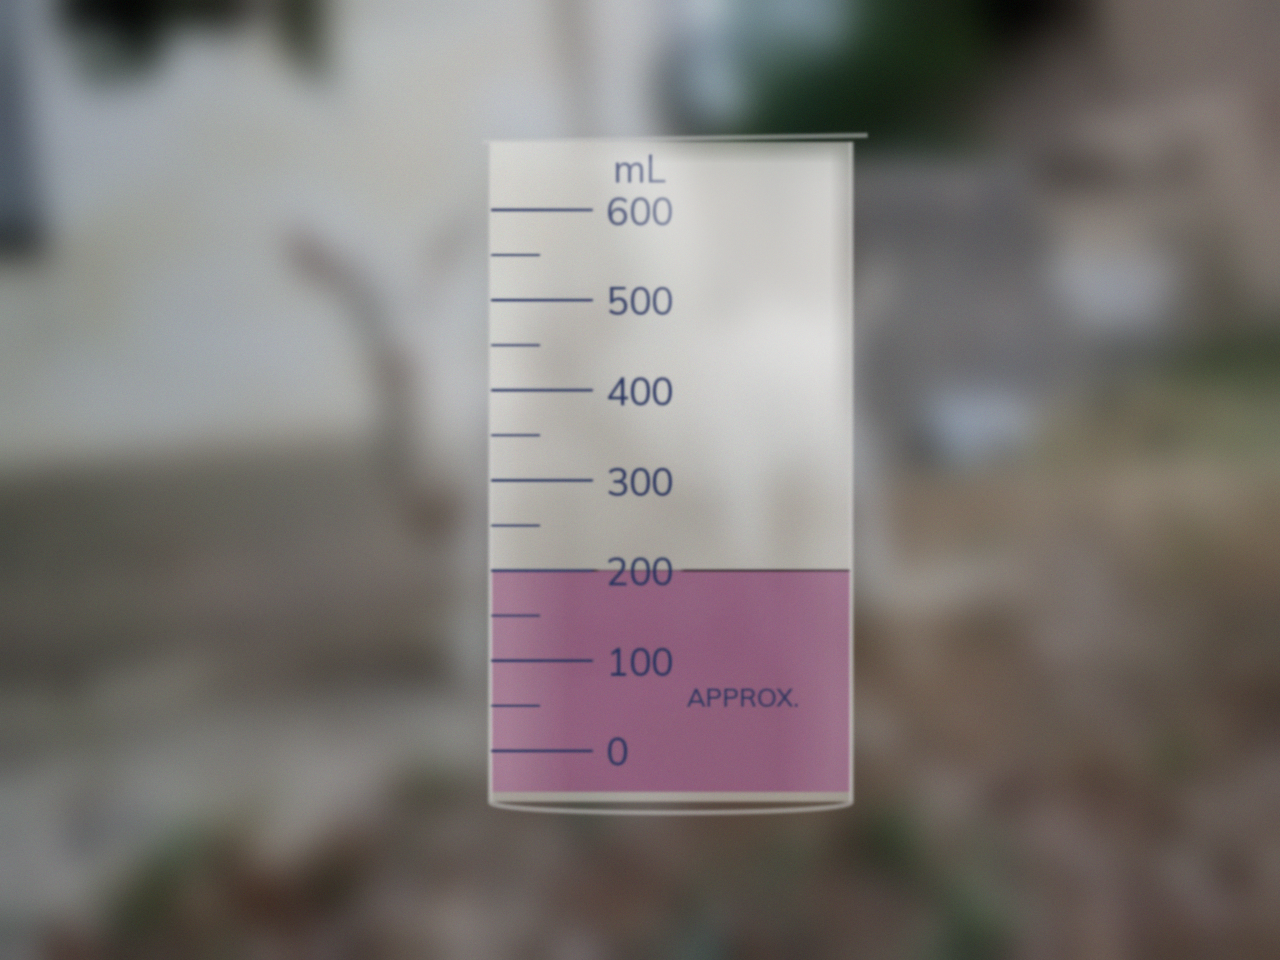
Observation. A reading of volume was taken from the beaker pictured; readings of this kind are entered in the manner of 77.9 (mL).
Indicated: 200 (mL)
